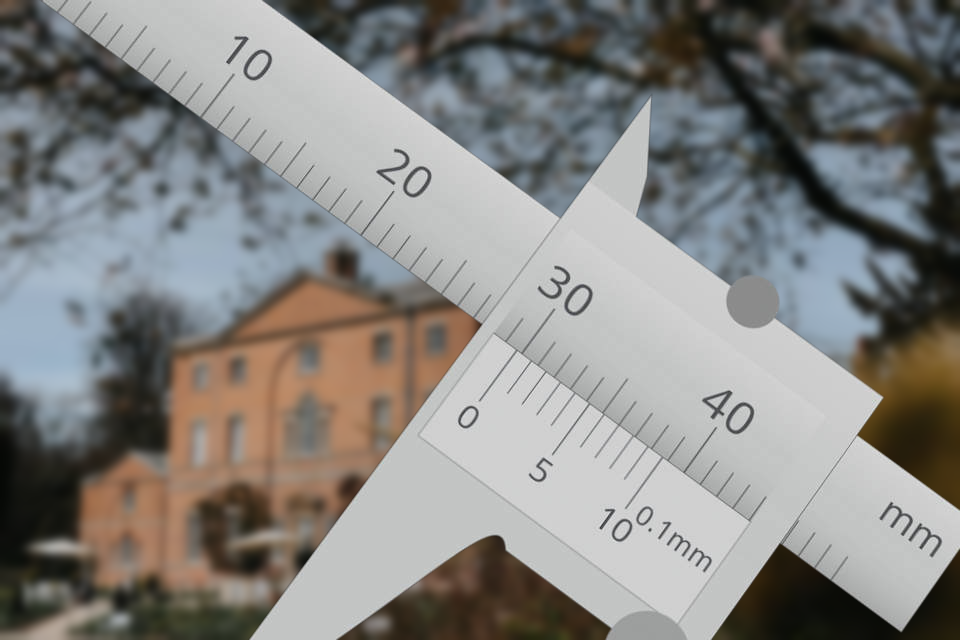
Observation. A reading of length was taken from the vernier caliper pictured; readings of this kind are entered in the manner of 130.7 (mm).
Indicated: 29.7 (mm)
